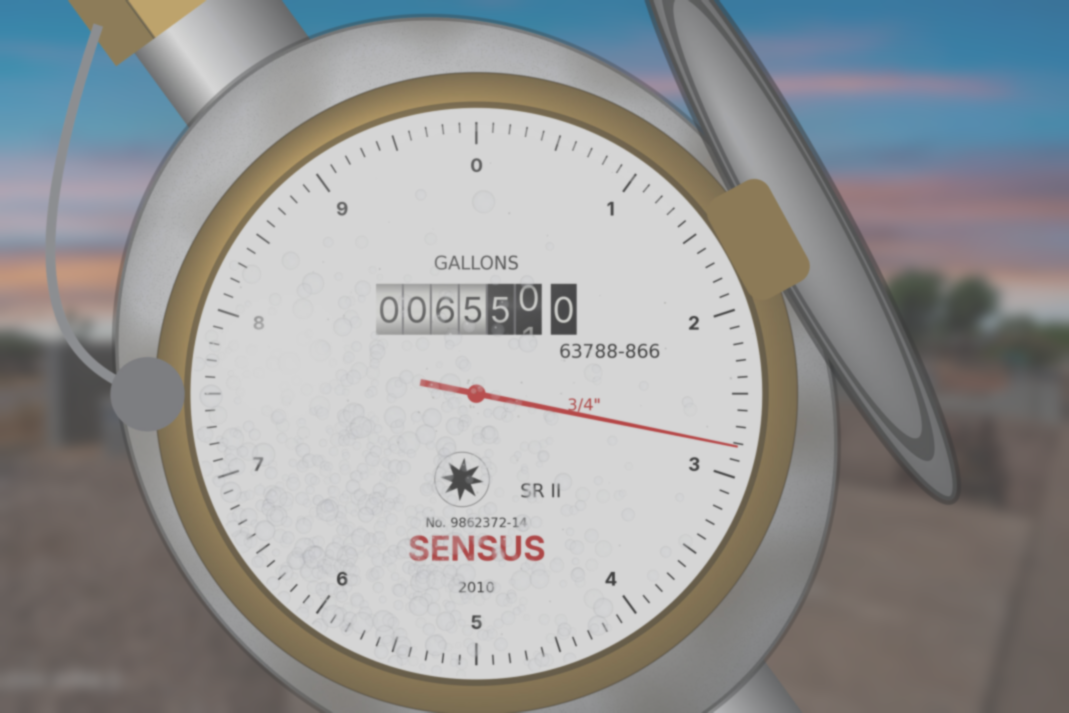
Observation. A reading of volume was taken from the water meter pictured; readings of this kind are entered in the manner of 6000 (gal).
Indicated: 65502.8 (gal)
